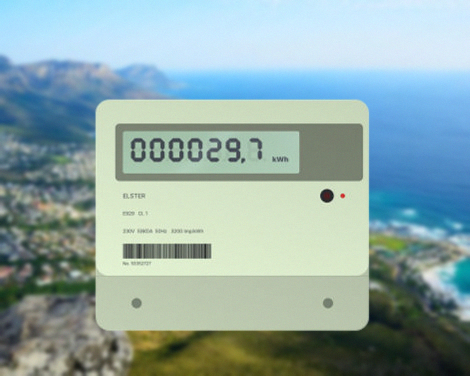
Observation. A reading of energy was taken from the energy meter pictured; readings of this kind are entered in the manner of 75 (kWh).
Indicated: 29.7 (kWh)
